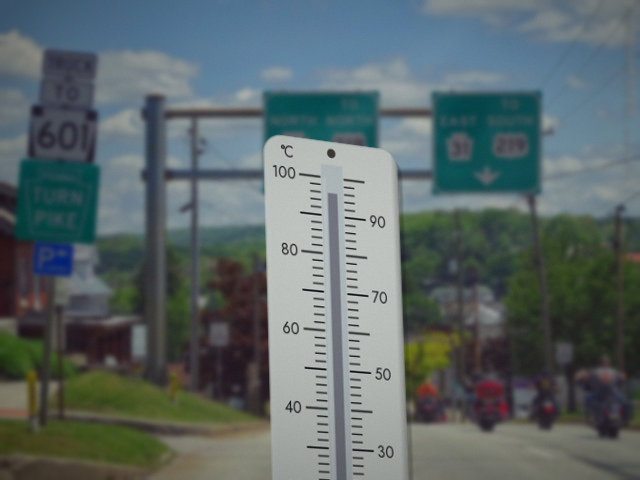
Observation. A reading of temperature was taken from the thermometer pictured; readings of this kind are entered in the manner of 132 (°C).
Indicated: 96 (°C)
